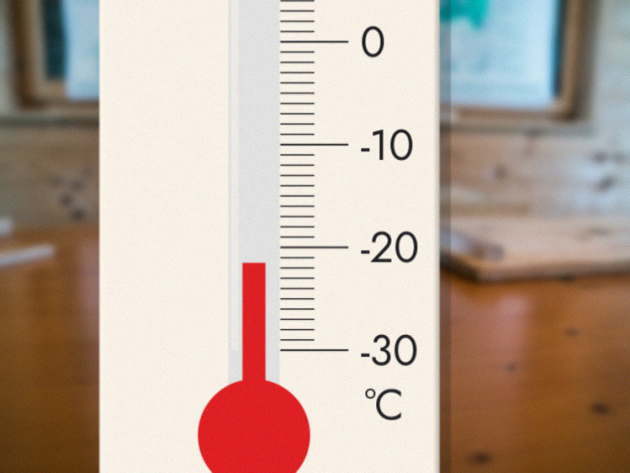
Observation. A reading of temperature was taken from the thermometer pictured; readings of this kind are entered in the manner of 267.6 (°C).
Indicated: -21.5 (°C)
